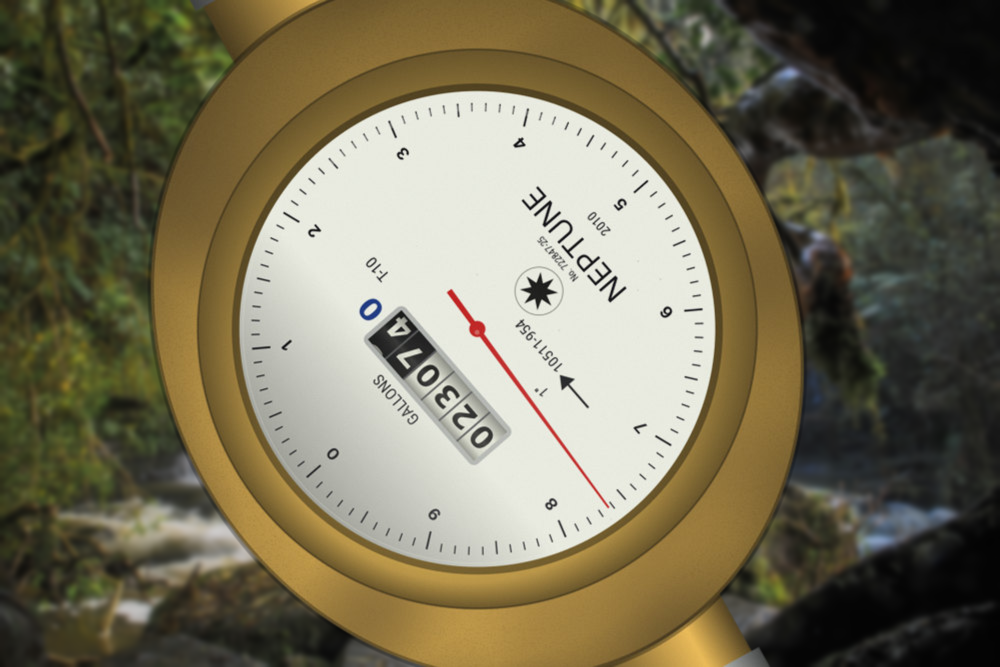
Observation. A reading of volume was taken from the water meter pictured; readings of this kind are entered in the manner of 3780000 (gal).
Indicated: 230737.6 (gal)
